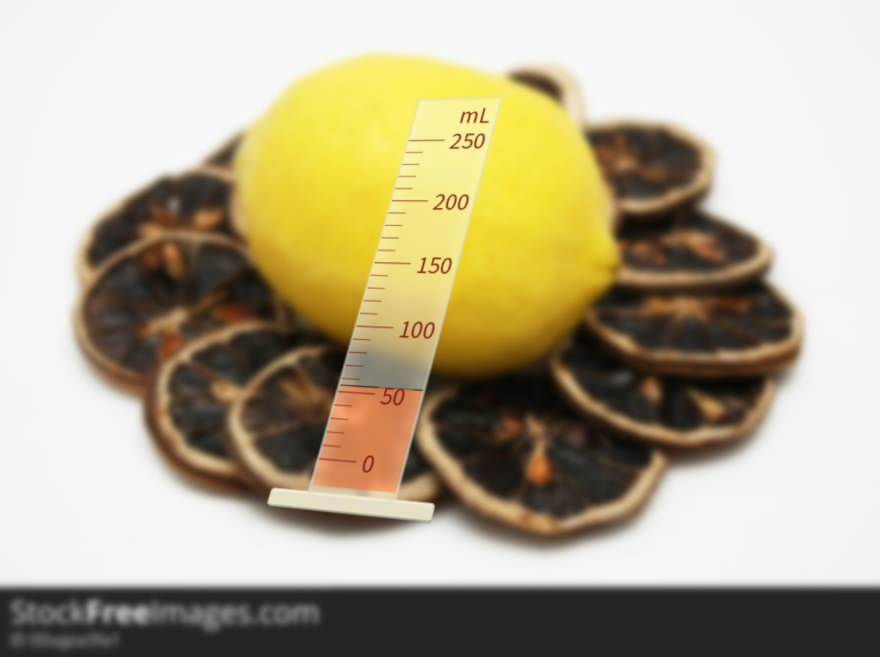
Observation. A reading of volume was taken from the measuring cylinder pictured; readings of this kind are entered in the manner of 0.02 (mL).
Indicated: 55 (mL)
